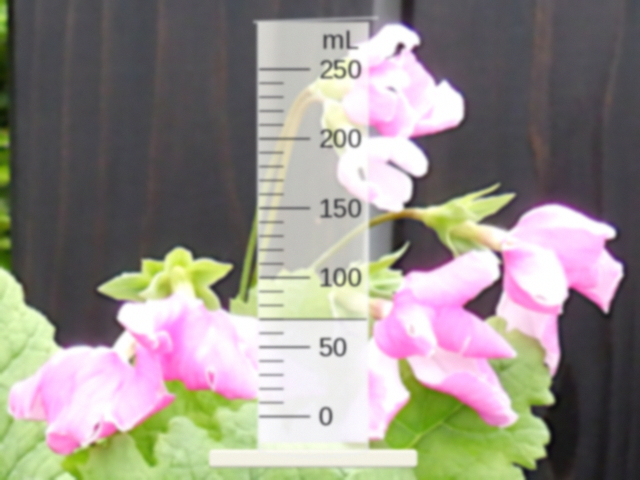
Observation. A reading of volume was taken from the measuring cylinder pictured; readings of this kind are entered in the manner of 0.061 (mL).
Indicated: 70 (mL)
